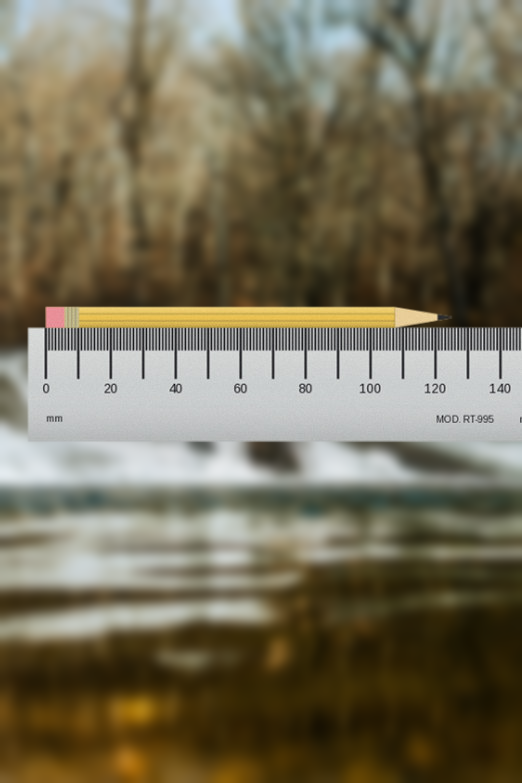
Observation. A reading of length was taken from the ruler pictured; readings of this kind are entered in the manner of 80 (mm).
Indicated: 125 (mm)
